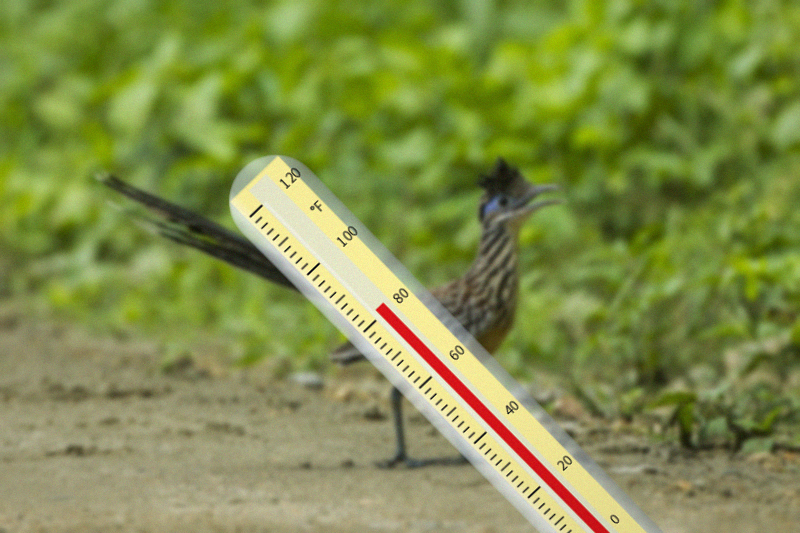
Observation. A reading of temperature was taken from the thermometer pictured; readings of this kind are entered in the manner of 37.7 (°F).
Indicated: 82 (°F)
